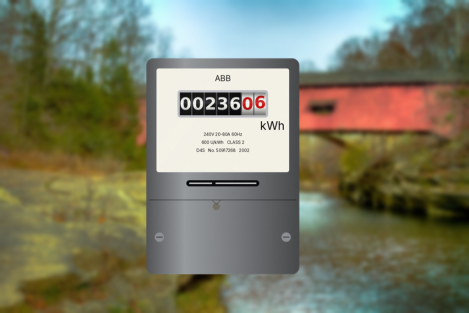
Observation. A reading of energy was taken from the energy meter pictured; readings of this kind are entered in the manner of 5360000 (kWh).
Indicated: 236.06 (kWh)
